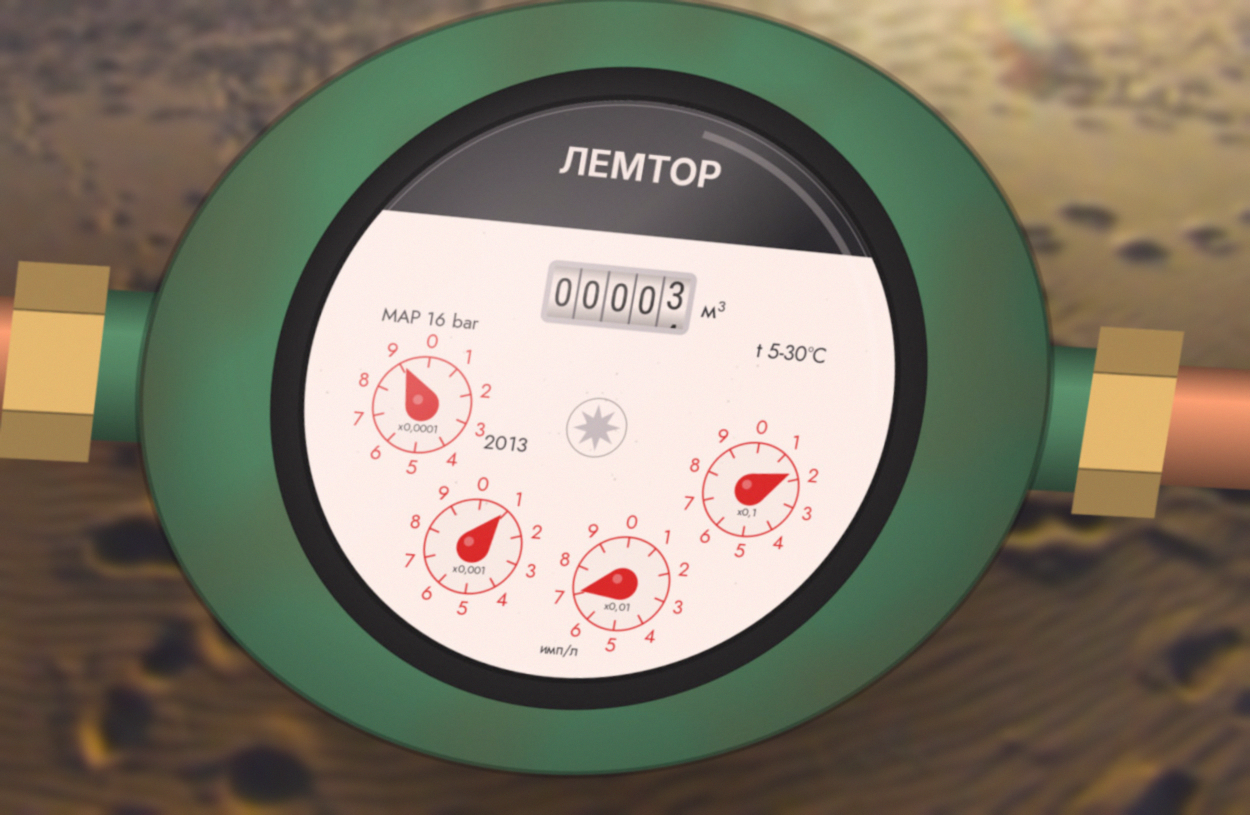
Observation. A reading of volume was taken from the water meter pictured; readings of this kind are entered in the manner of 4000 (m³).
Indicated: 3.1709 (m³)
